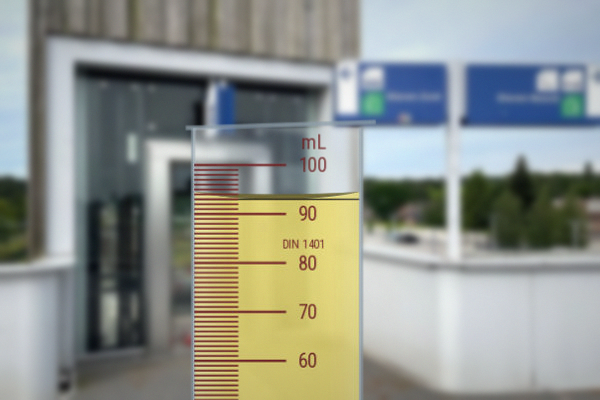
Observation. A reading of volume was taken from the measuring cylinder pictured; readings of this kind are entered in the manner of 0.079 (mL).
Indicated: 93 (mL)
